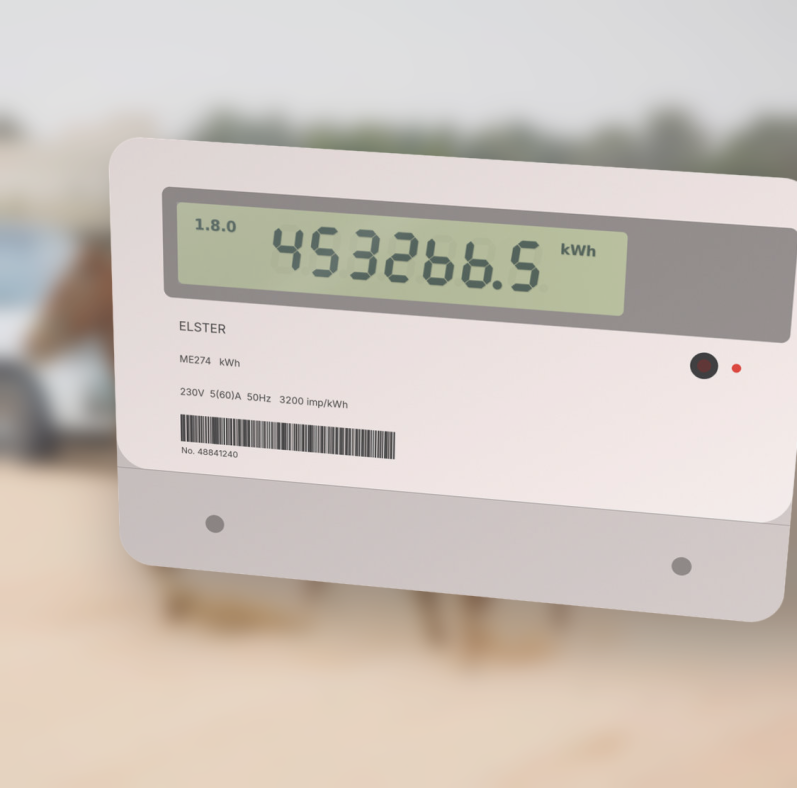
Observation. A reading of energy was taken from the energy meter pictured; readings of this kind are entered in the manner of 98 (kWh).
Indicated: 453266.5 (kWh)
